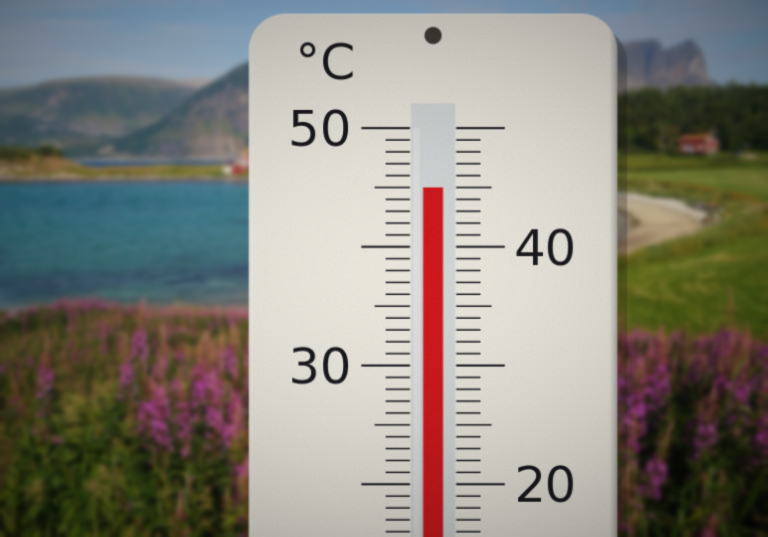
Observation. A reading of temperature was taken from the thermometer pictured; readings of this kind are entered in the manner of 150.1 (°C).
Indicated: 45 (°C)
